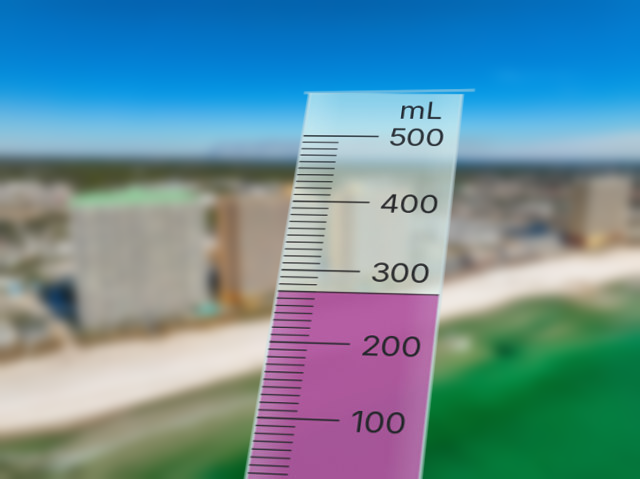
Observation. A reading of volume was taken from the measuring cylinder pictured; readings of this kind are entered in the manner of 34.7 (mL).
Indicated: 270 (mL)
